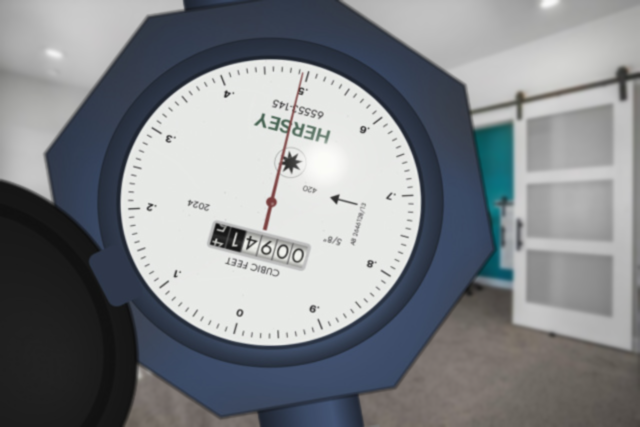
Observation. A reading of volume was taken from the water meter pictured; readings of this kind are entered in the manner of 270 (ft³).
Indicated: 9414.49 (ft³)
